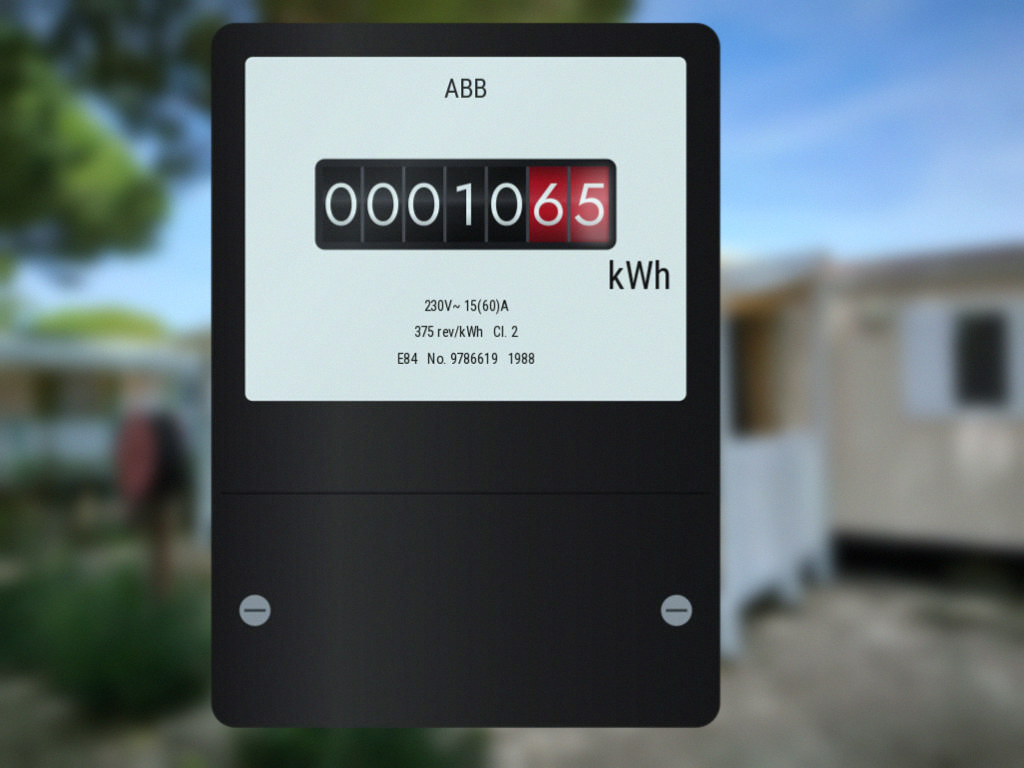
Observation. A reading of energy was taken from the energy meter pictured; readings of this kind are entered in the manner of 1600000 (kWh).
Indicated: 10.65 (kWh)
